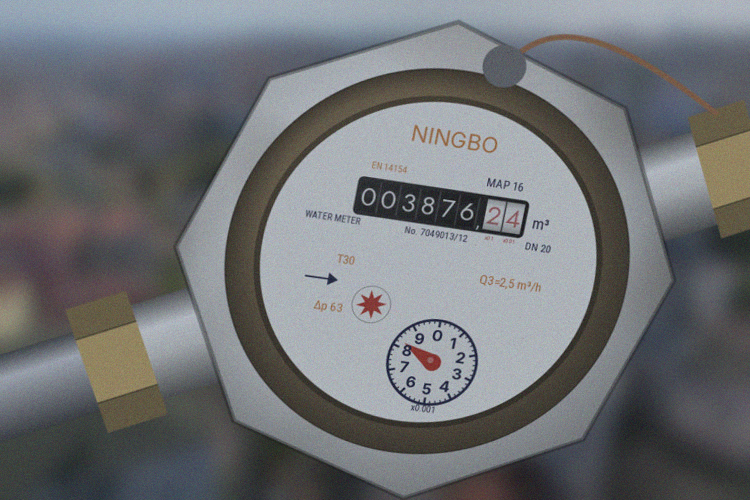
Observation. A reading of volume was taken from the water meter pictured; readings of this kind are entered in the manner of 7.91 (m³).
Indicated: 3876.248 (m³)
